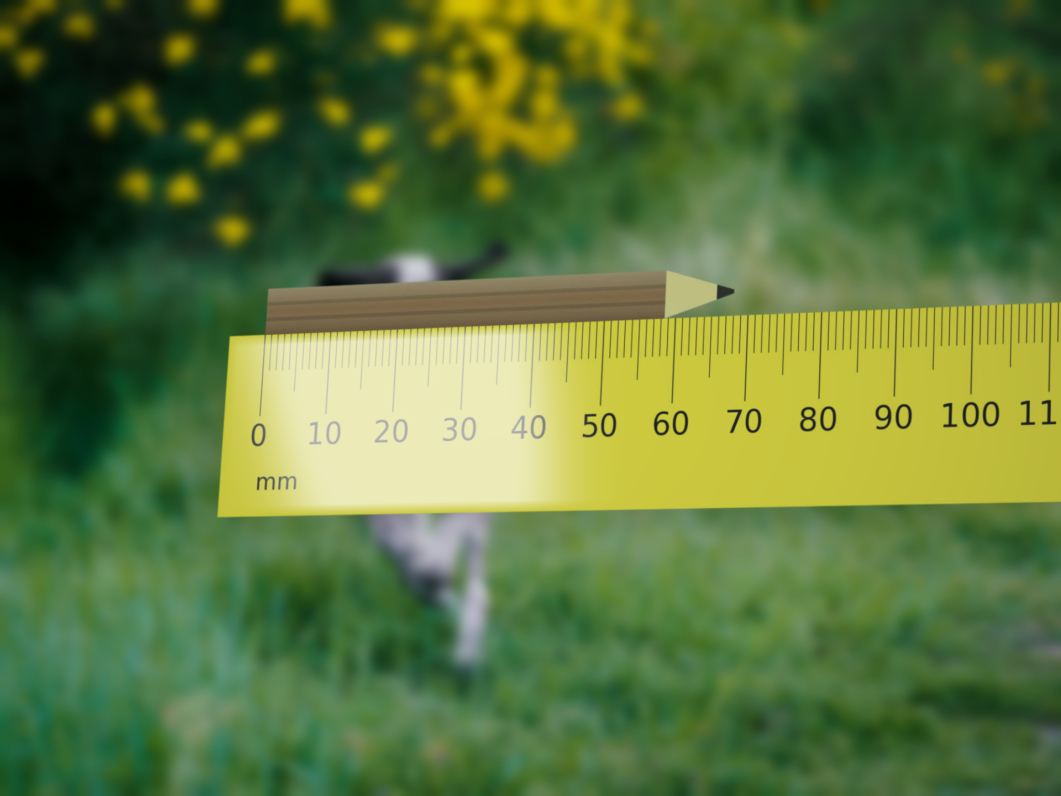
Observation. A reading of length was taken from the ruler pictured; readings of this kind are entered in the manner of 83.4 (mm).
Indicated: 68 (mm)
